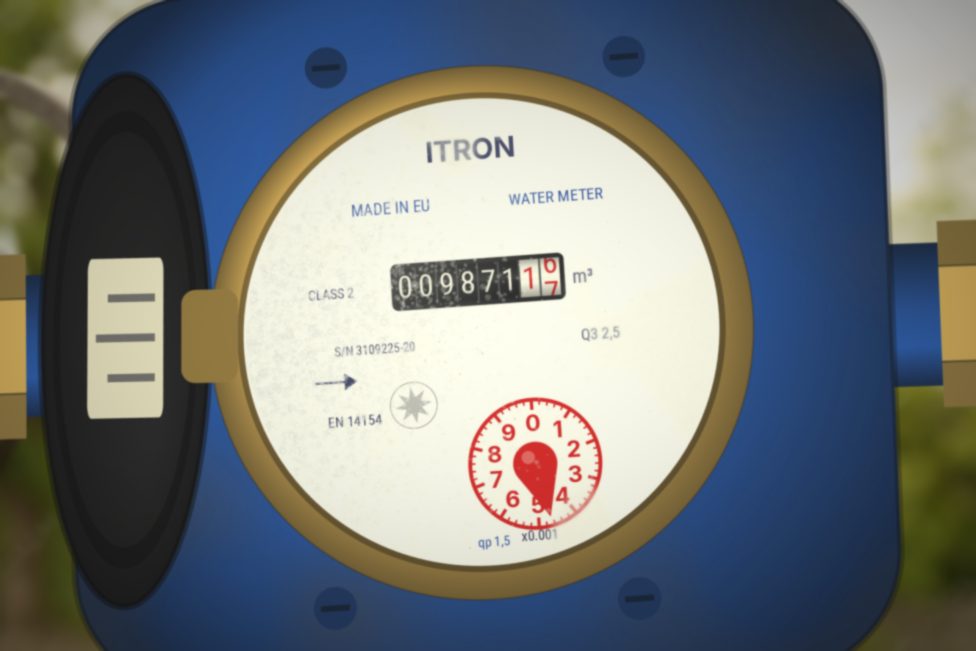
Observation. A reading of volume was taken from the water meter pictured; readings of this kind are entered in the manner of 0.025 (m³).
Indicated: 9871.164 (m³)
